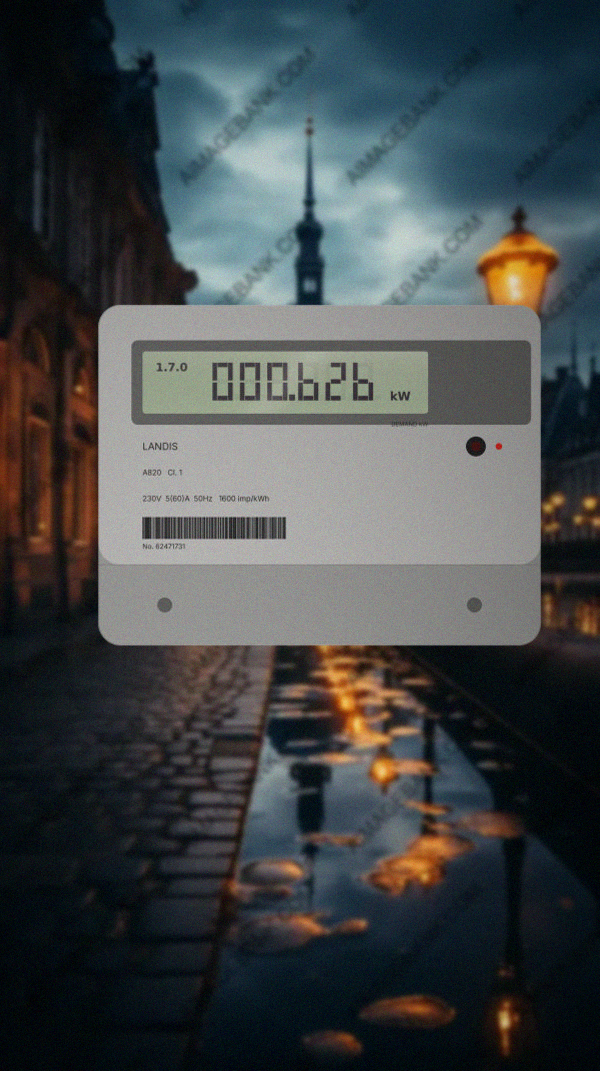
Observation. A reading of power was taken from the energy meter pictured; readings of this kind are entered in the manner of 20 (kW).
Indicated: 0.626 (kW)
